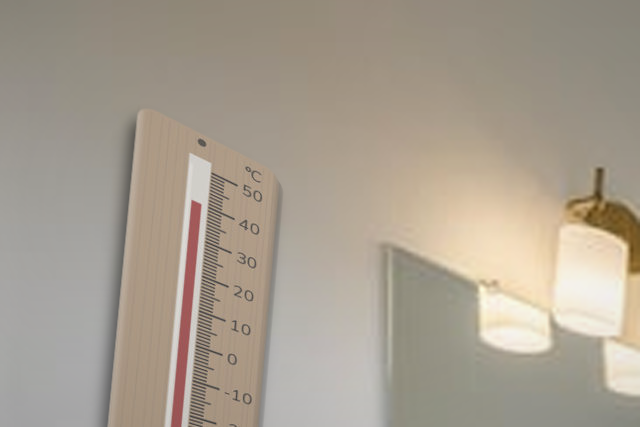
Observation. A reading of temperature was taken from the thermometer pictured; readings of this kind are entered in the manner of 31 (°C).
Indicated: 40 (°C)
